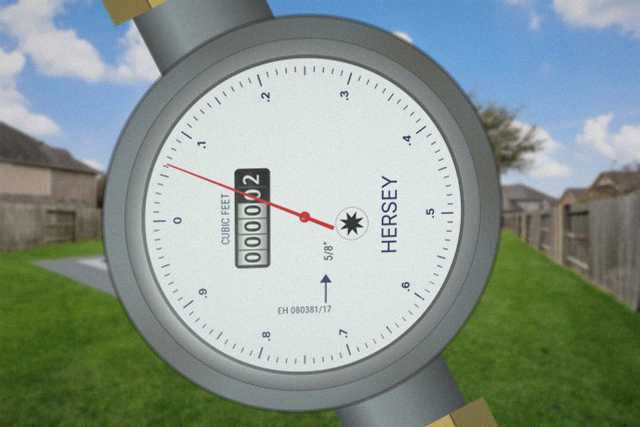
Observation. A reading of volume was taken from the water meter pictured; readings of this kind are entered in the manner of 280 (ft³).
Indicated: 2.06 (ft³)
